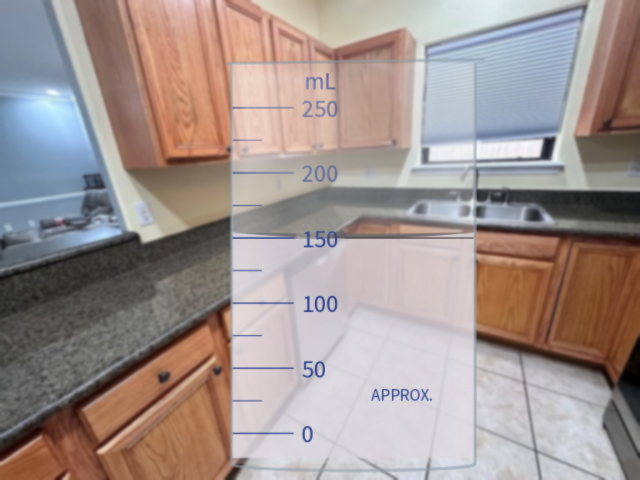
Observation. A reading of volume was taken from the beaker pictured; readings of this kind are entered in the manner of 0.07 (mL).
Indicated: 150 (mL)
